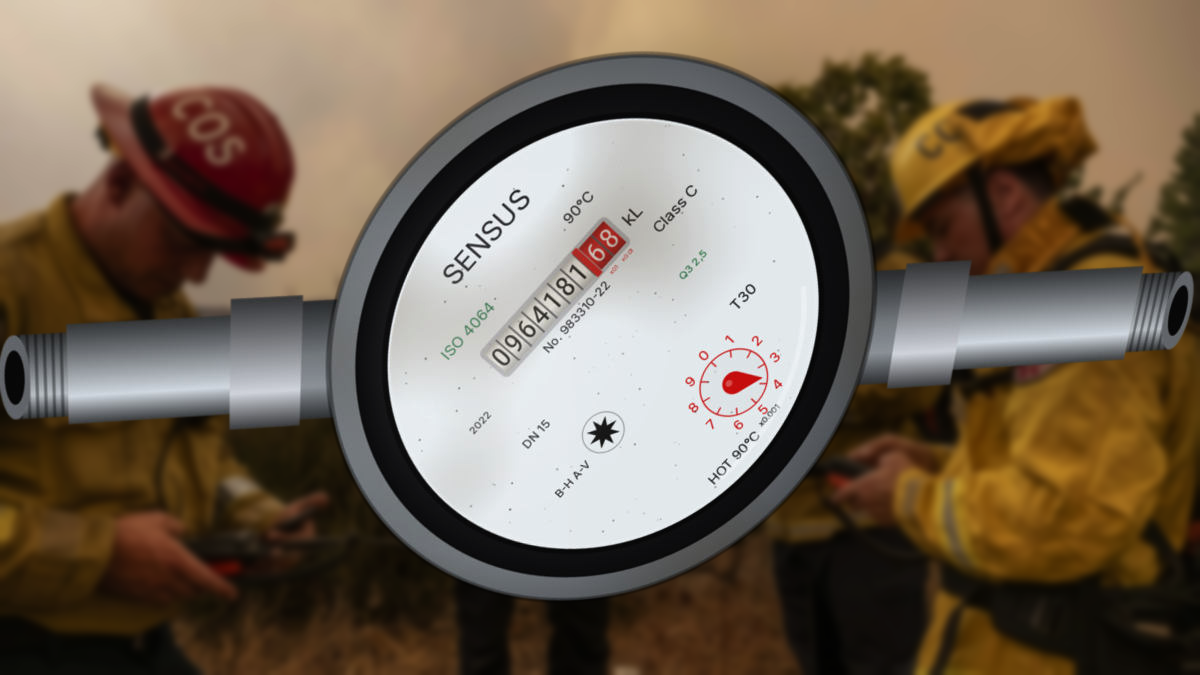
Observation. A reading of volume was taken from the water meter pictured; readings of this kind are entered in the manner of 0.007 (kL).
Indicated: 964181.683 (kL)
